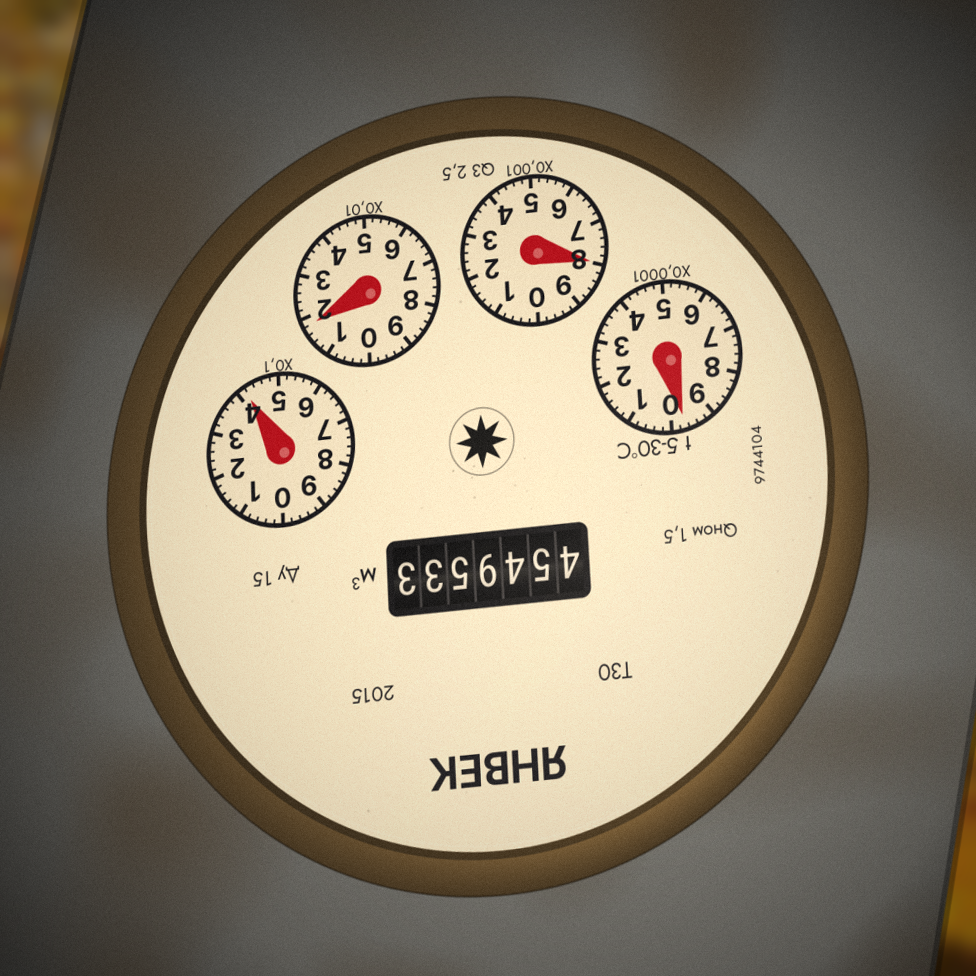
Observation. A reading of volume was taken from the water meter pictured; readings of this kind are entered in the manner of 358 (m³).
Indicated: 4549533.4179 (m³)
